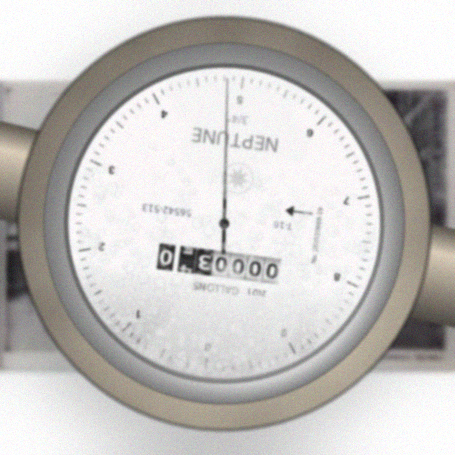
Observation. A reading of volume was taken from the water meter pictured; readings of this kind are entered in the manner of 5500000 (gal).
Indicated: 344.8 (gal)
